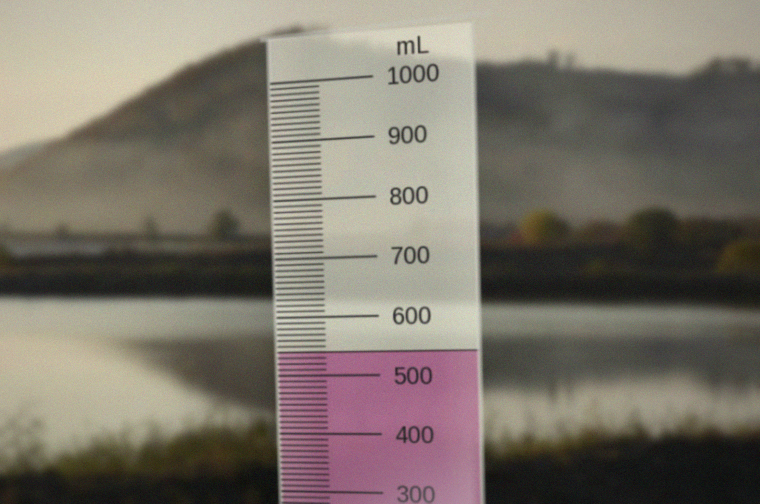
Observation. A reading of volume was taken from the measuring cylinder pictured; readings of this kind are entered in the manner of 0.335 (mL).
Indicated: 540 (mL)
